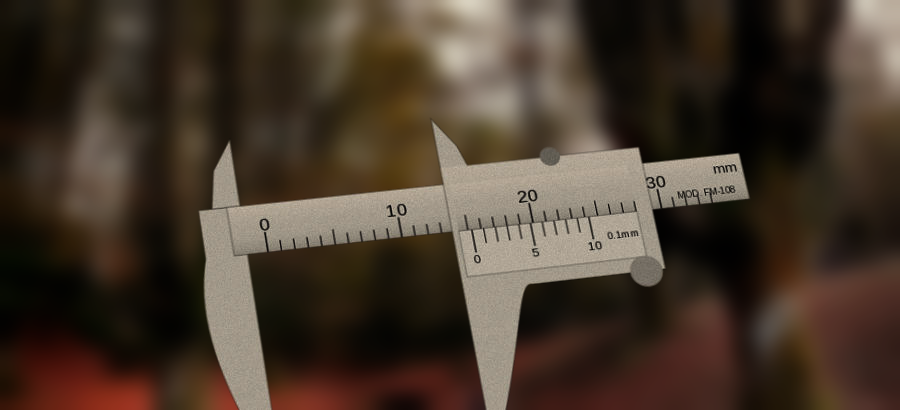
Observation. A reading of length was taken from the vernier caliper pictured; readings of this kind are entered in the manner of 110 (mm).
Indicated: 15.3 (mm)
